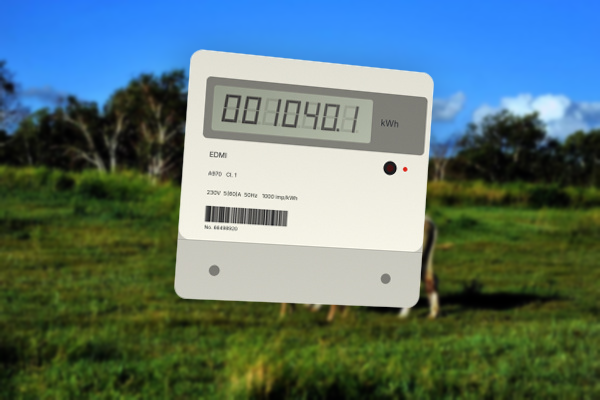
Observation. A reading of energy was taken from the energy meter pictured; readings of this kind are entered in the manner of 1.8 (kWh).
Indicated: 1040.1 (kWh)
